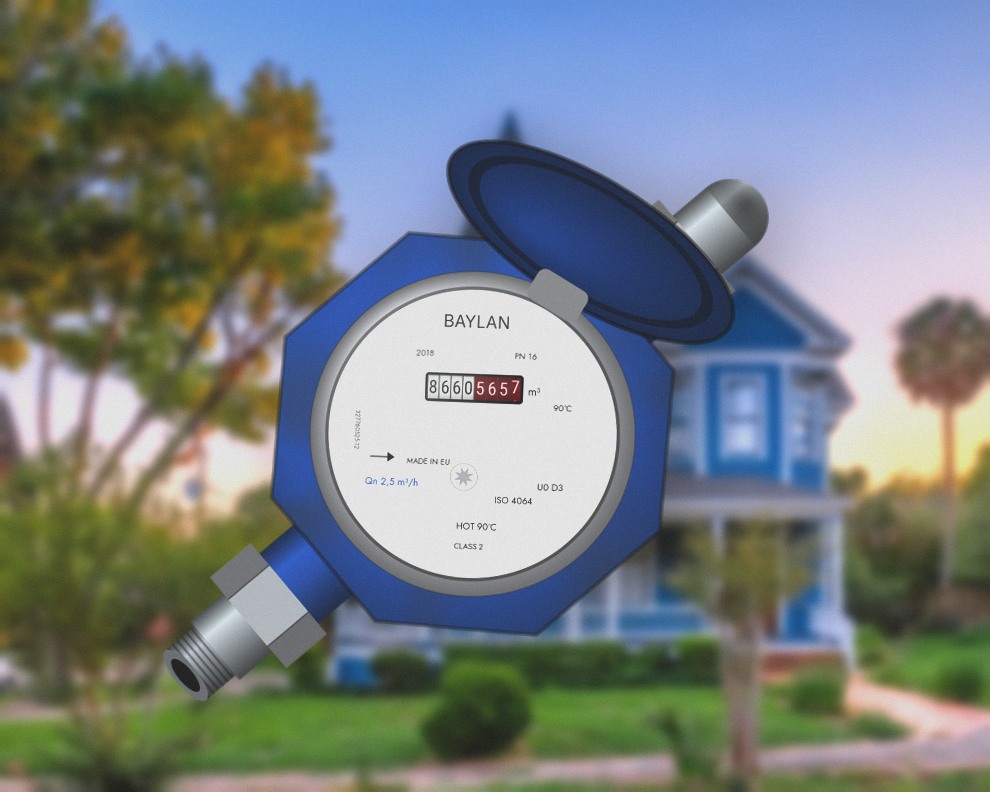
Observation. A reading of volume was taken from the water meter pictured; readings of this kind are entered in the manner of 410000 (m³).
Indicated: 8660.5657 (m³)
